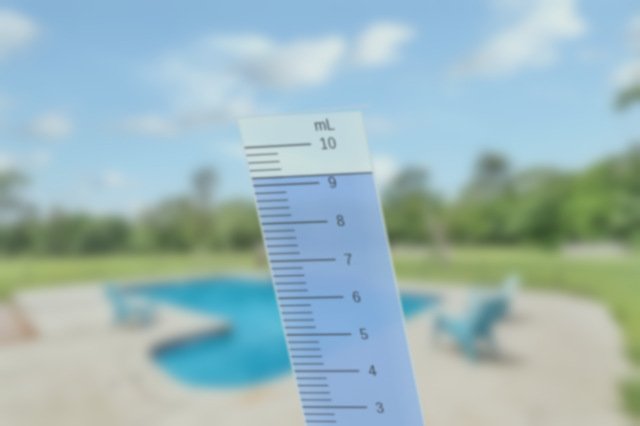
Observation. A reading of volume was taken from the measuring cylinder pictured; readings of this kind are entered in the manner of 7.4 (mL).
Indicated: 9.2 (mL)
